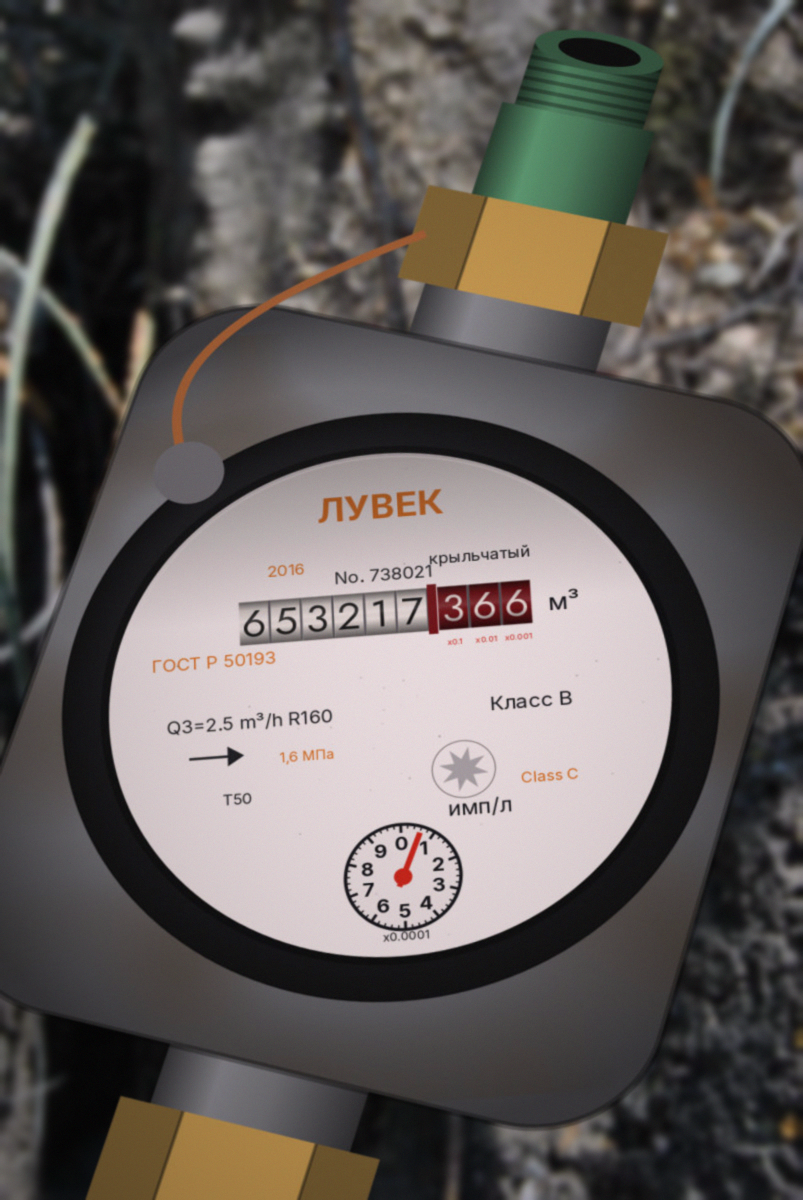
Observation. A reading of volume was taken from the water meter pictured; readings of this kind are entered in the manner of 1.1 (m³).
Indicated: 653217.3660 (m³)
